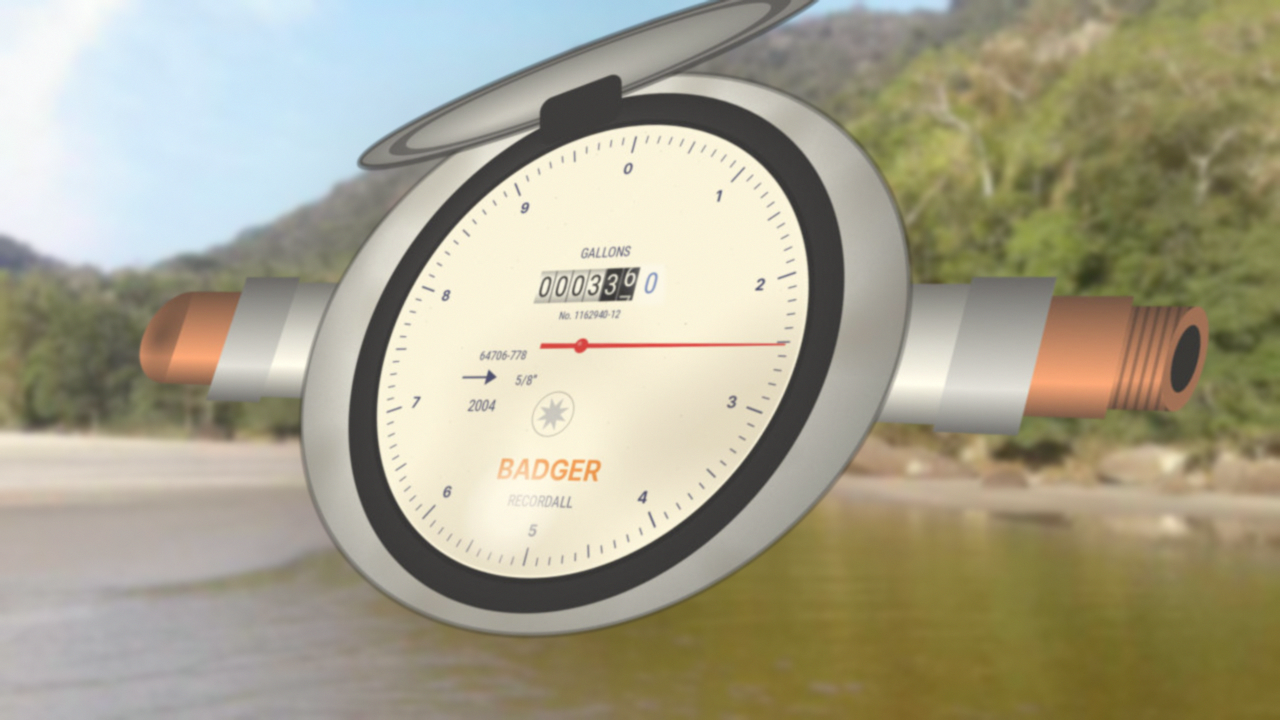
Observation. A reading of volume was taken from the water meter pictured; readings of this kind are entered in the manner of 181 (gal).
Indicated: 3362.5 (gal)
